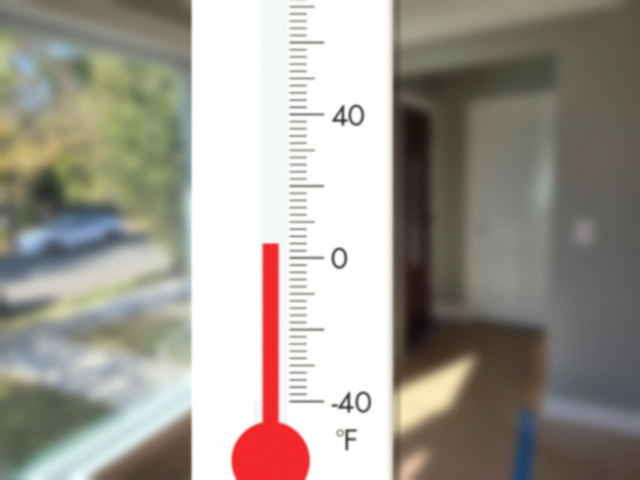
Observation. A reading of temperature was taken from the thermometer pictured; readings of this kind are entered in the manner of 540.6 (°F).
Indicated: 4 (°F)
